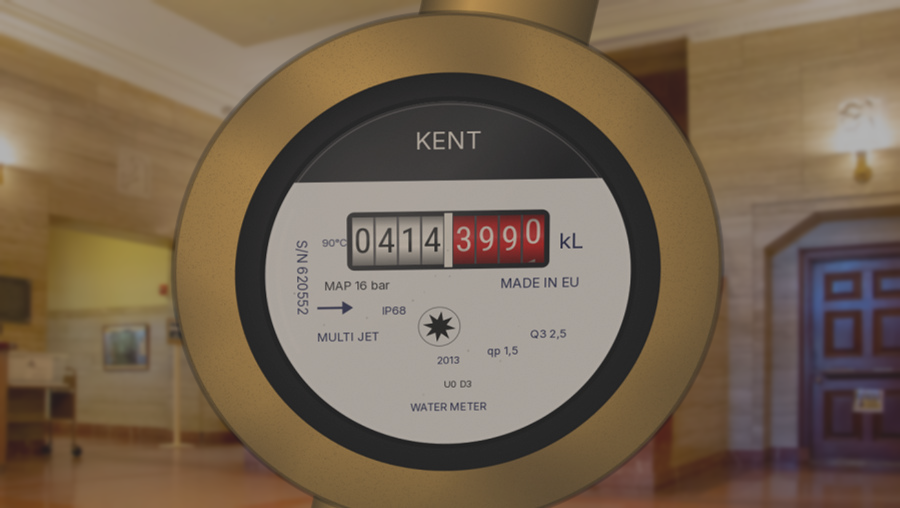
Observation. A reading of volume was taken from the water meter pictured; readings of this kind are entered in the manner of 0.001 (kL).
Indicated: 414.3990 (kL)
